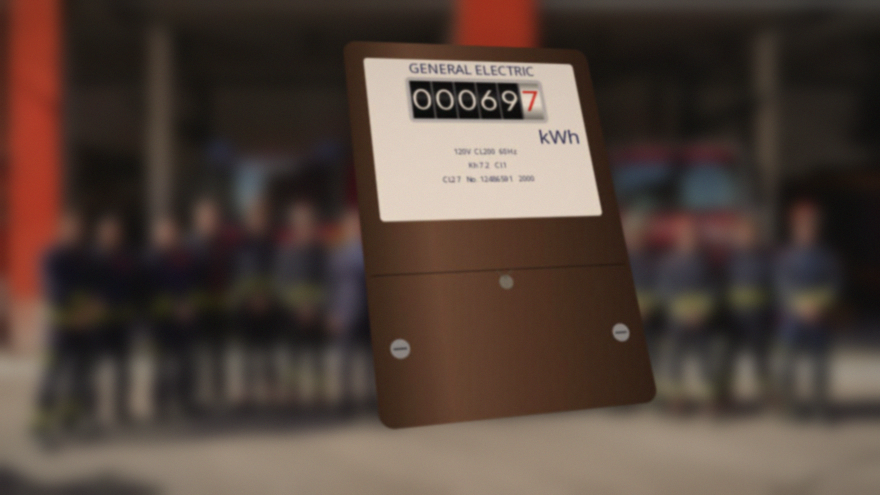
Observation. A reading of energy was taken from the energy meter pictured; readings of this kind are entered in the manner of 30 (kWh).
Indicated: 69.7 (kWh)
